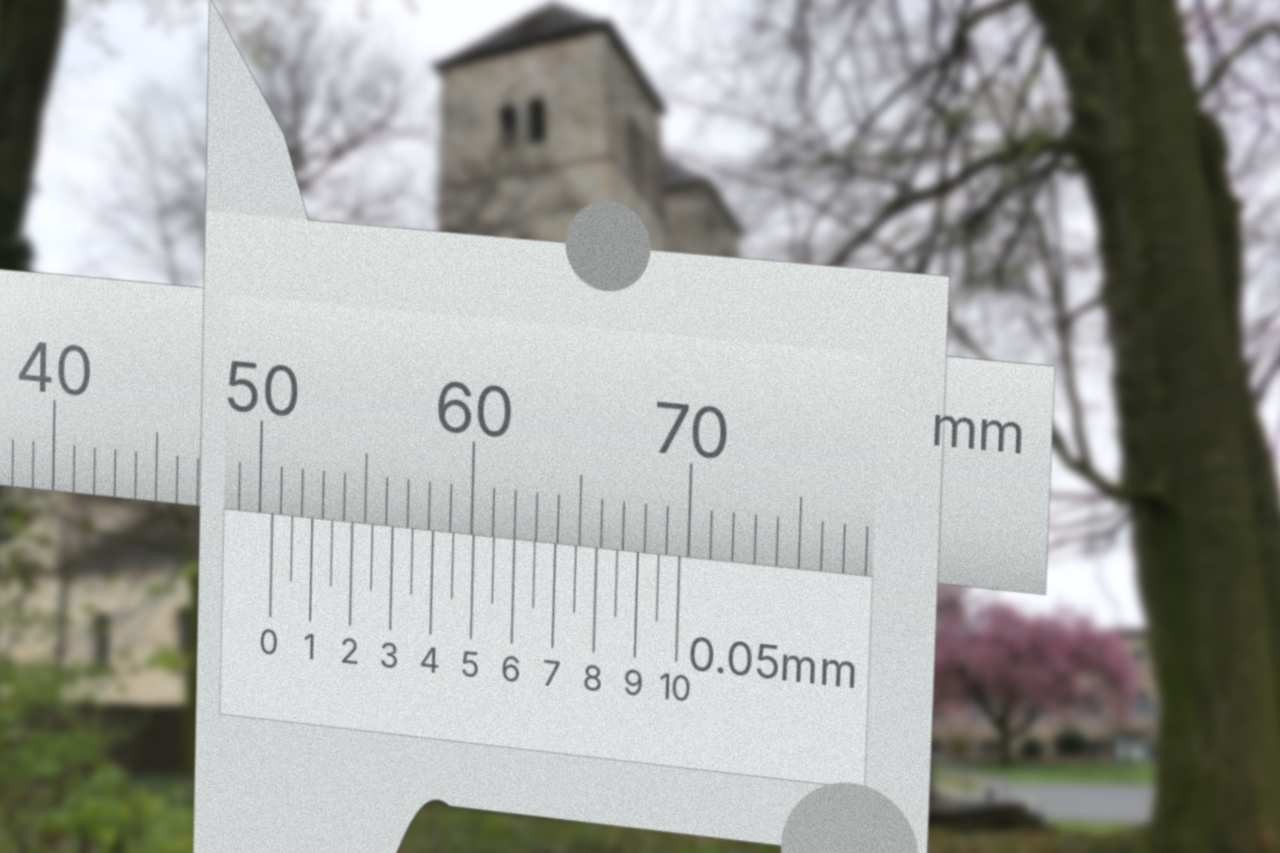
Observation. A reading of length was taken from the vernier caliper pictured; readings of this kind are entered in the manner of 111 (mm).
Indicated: 50.6 (mm)
